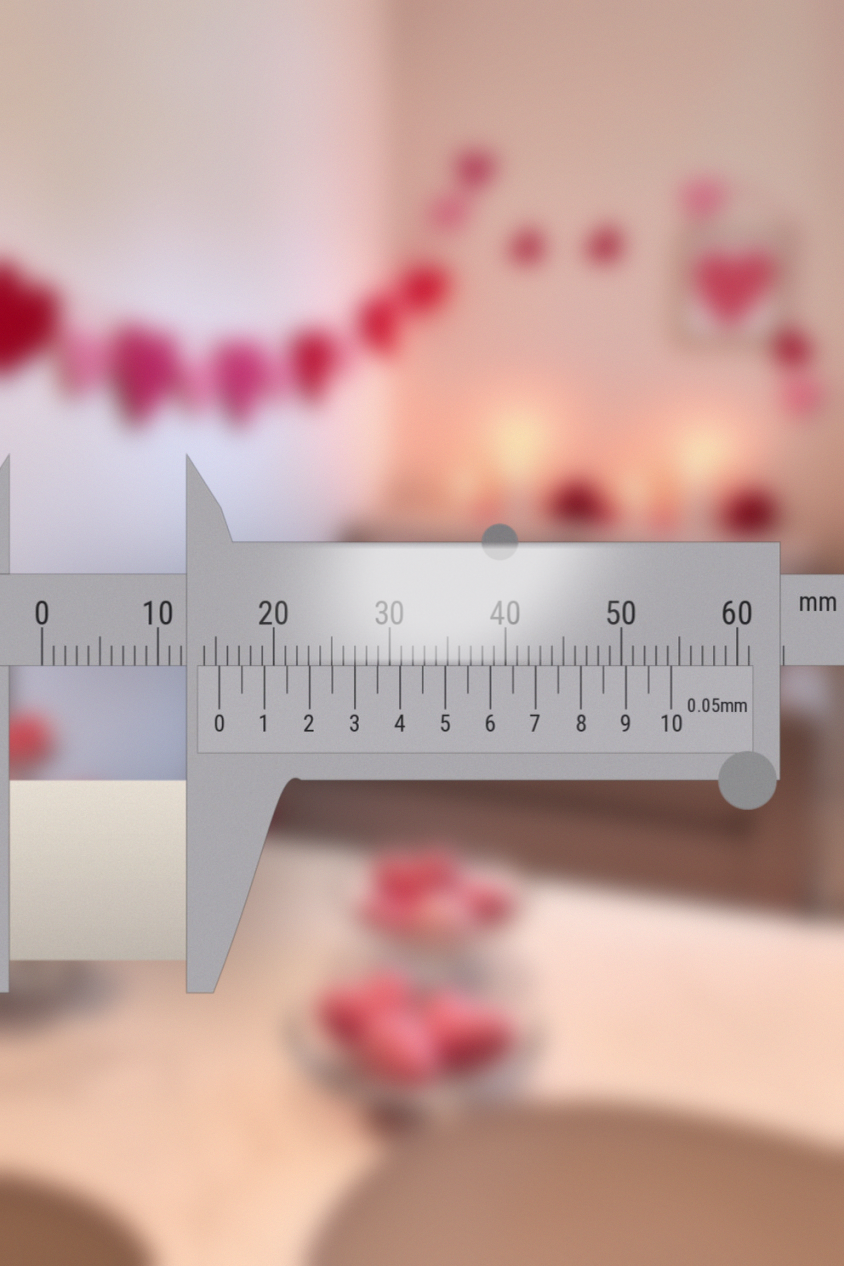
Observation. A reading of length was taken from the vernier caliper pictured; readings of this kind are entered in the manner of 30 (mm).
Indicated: 15.3 (mm)
